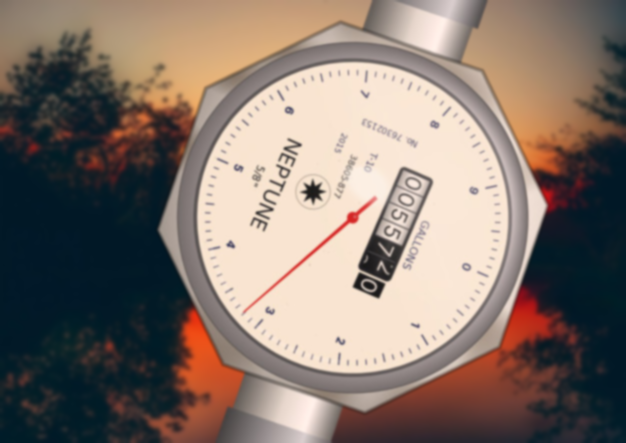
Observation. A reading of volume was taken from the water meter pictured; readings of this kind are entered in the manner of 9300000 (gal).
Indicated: 55723.2 (gal)
